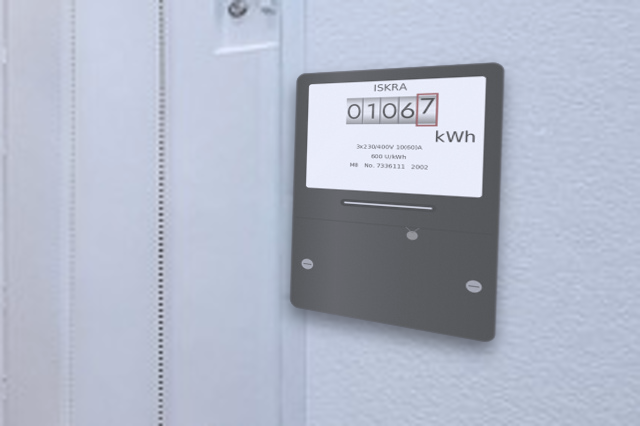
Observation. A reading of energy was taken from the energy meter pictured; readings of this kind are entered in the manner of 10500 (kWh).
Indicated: 106.7 (kWh)
